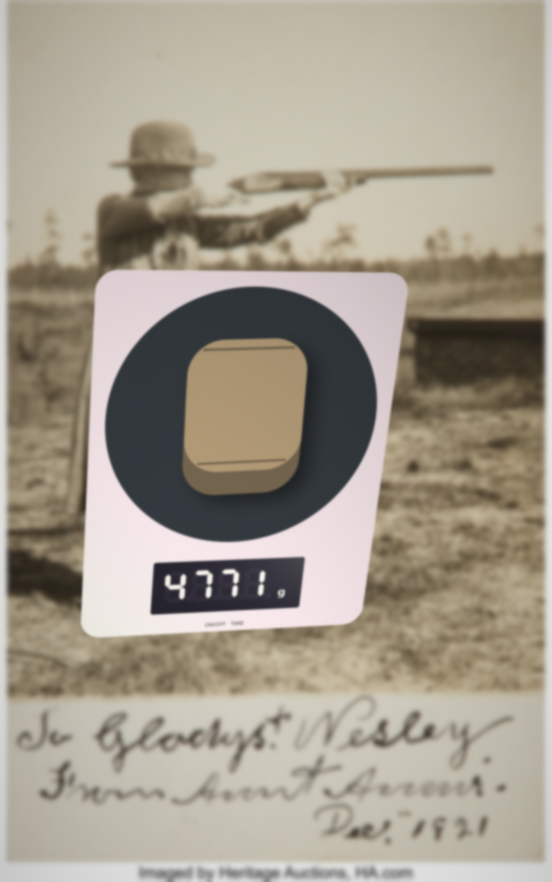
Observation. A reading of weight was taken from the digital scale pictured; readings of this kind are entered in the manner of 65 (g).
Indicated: 4771 (g)
